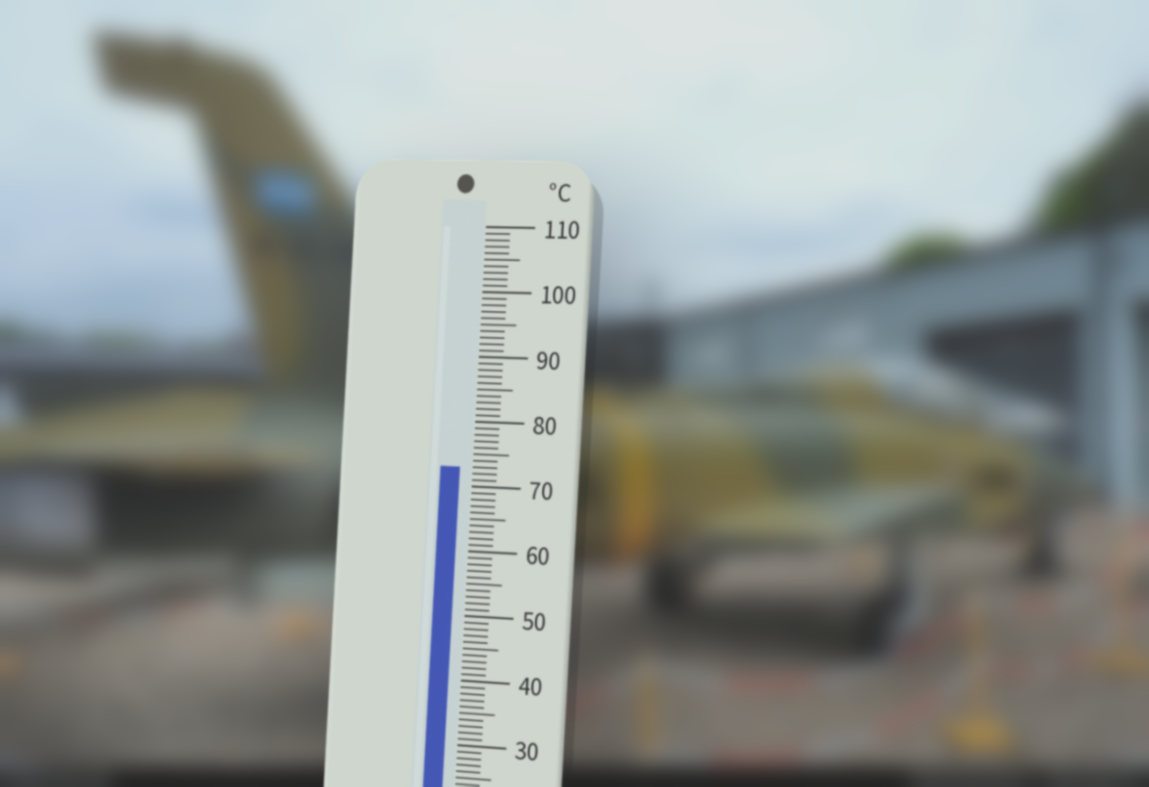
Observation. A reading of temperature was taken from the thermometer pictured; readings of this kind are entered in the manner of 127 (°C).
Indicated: 73 (°C)
